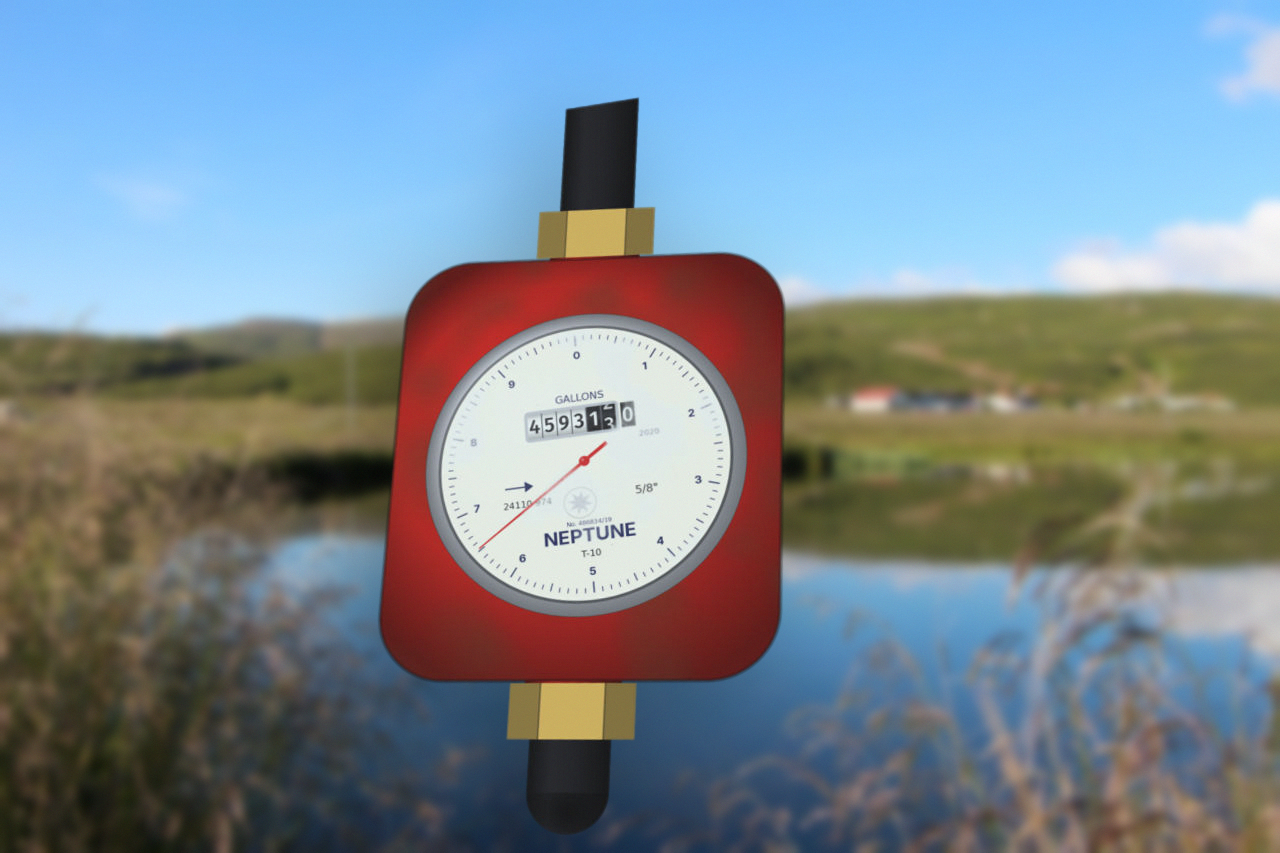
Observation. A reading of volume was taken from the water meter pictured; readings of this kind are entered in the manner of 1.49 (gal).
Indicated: 4593126.5 (gal)
